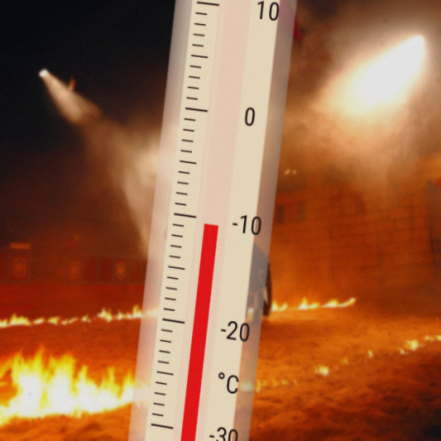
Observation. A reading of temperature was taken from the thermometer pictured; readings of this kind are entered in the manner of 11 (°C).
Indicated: -10.5 (°C)
